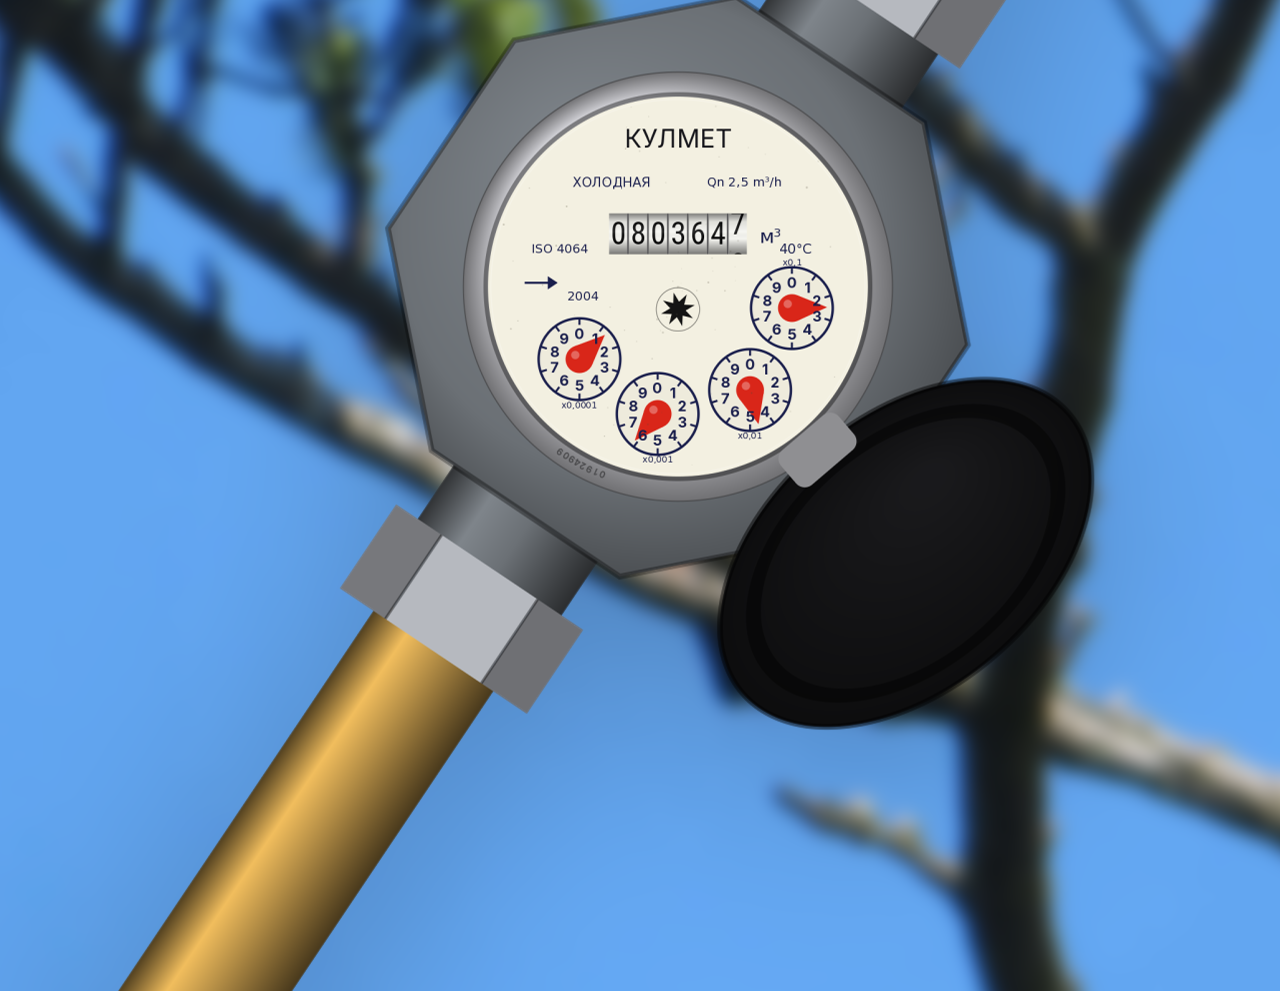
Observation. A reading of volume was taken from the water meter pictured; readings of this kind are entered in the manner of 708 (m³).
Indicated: 803647.2461 (m³)
